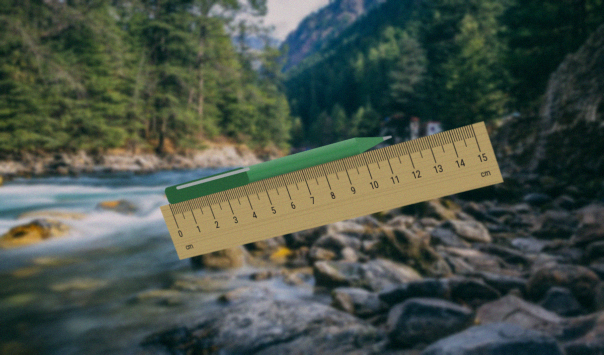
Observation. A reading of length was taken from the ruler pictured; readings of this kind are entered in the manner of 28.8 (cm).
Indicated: 11.5 (cm)
